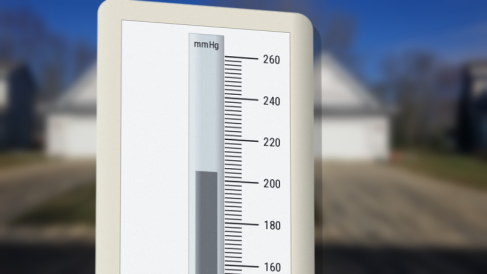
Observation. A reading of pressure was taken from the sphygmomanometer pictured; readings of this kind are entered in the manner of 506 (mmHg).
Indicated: 204 (mmHg)
